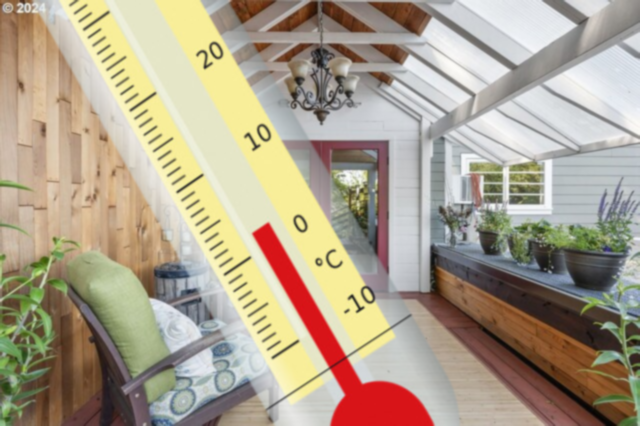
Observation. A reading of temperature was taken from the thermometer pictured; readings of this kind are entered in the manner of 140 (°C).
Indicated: 2 (°C)
